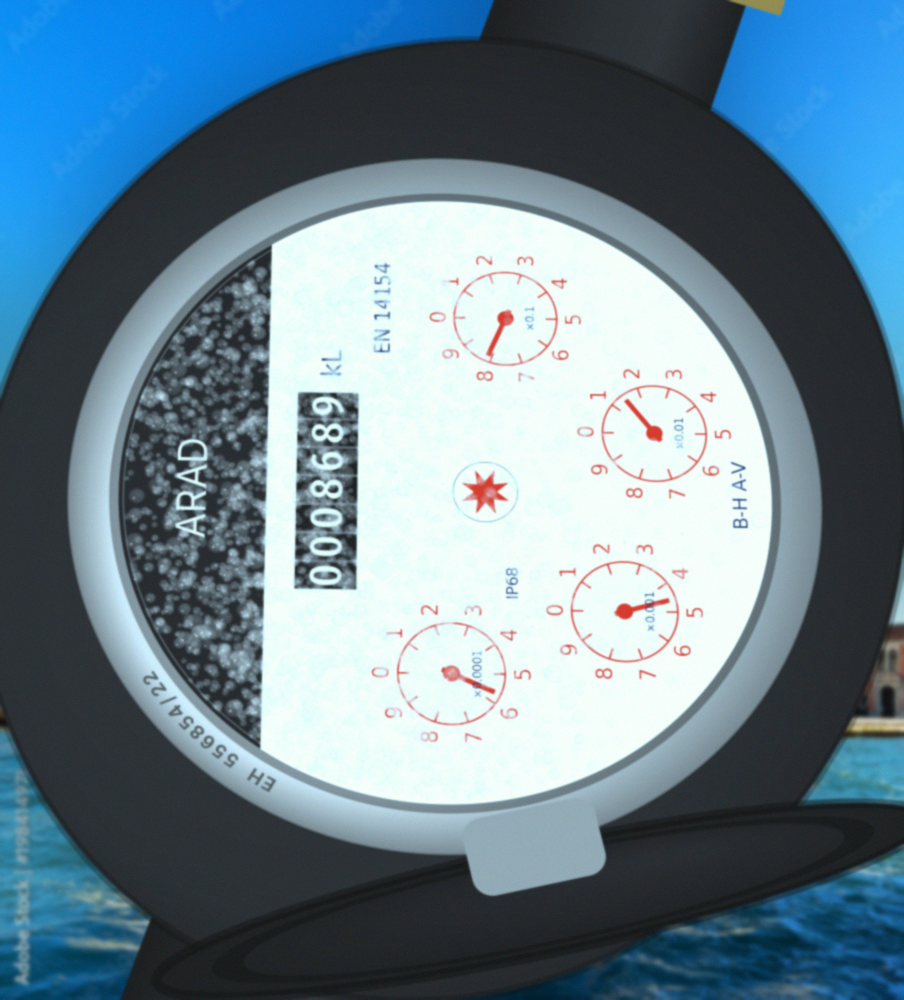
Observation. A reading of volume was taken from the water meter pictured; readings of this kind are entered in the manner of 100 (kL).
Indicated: 8689.8145 (kL)
